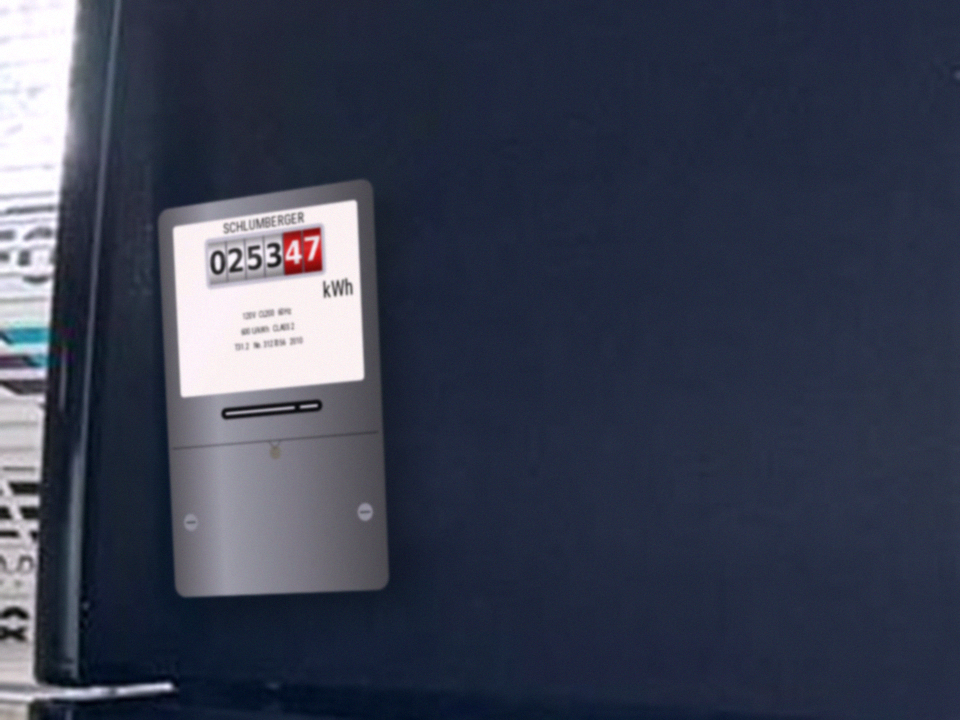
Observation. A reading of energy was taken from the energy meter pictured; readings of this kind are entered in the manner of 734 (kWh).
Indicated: 253.47 (kWh)
